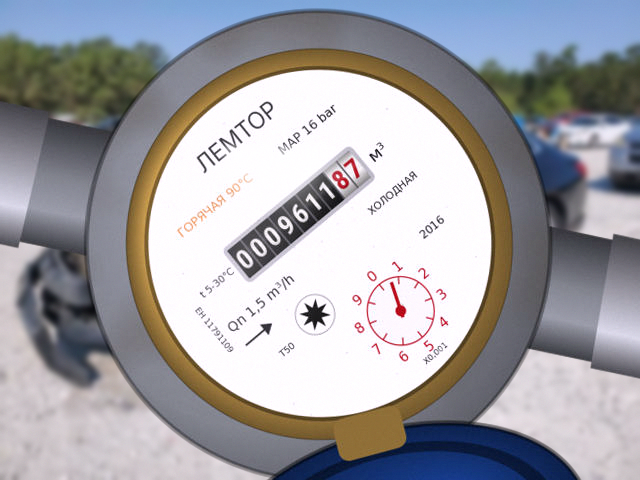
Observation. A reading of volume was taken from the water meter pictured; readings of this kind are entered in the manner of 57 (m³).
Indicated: 9611.870 (m³)
